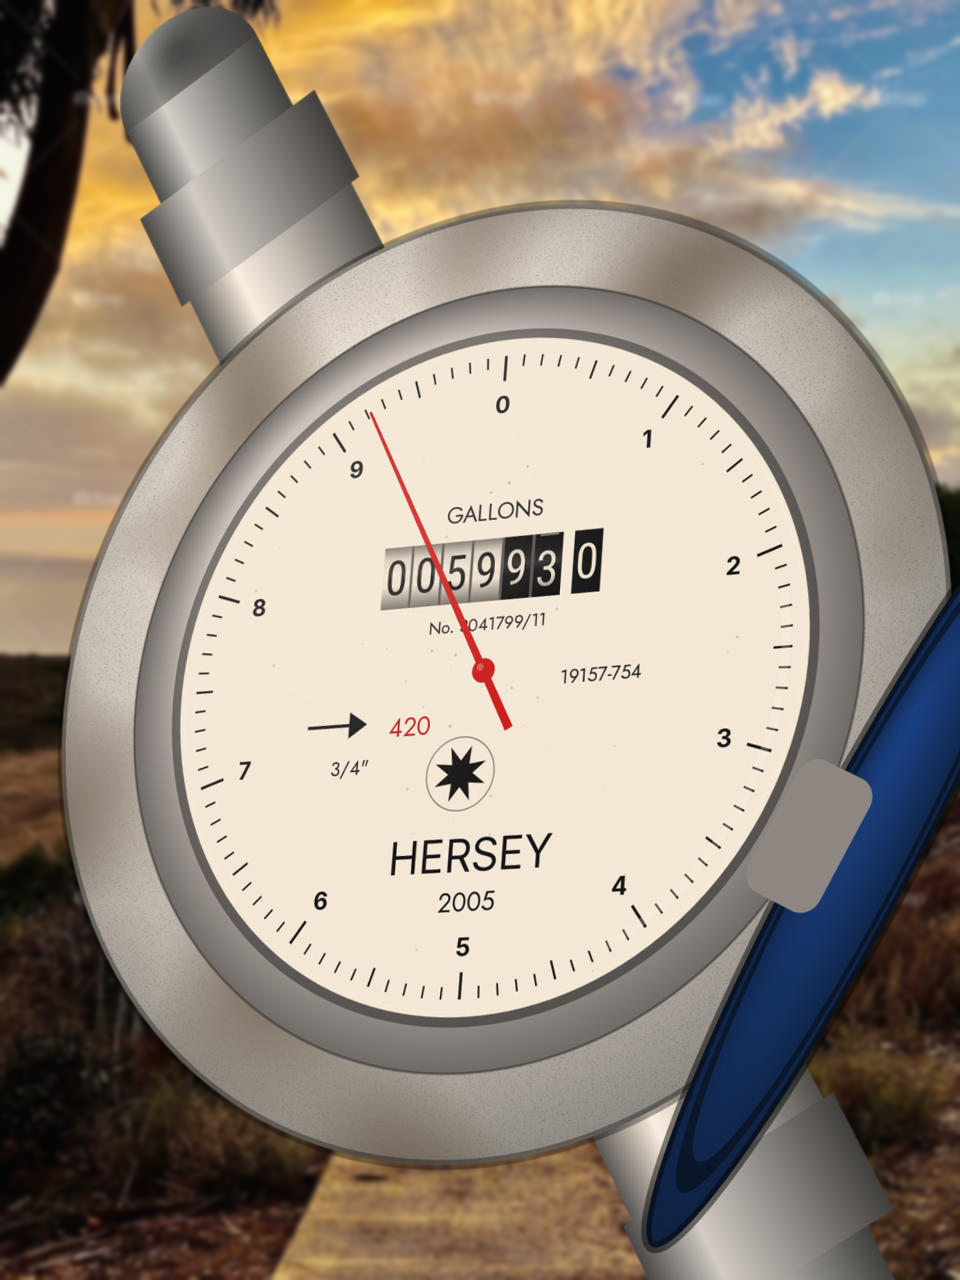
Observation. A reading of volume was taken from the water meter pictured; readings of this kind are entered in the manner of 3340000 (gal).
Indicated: 59929.2 (gal)
